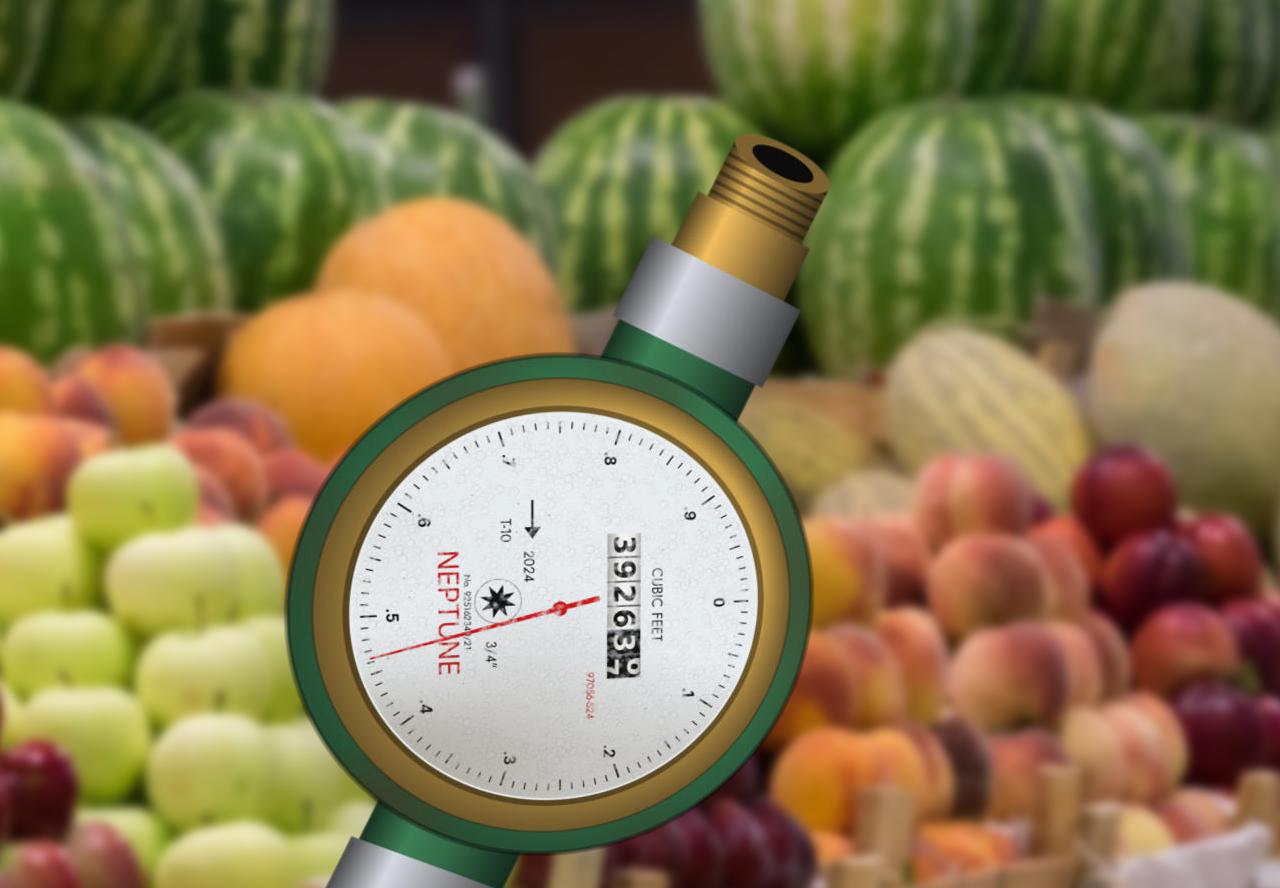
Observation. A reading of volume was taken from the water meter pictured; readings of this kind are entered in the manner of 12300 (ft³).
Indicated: 392636.46 (ft³)
